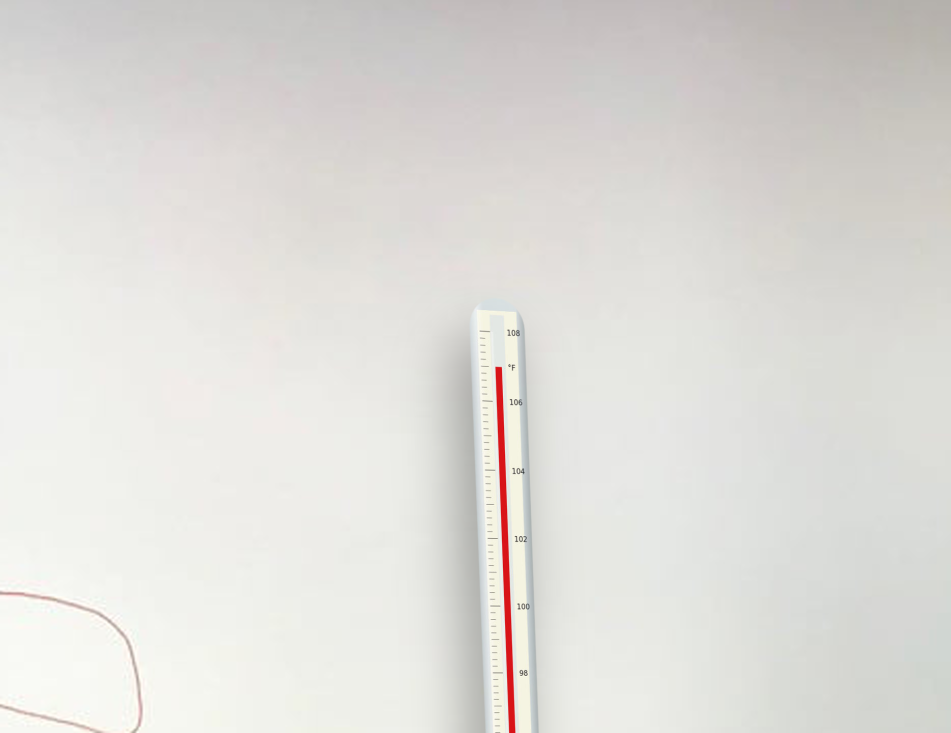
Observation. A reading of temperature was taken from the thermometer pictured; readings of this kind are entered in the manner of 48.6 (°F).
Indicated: 107 (°F)
